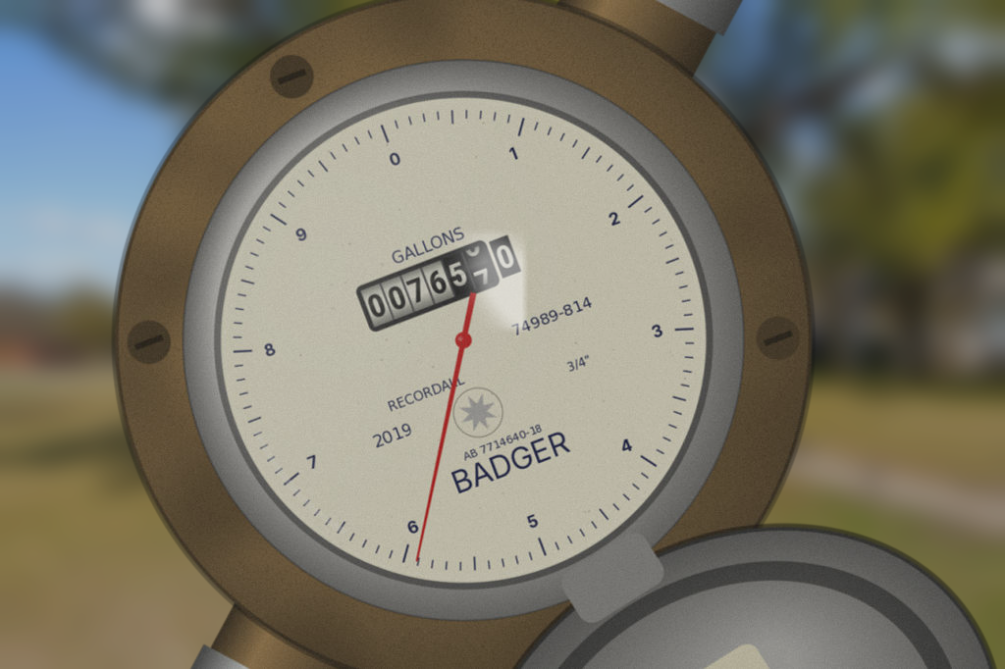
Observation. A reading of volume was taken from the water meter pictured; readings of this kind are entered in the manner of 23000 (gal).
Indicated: 76565.9 (gal)
